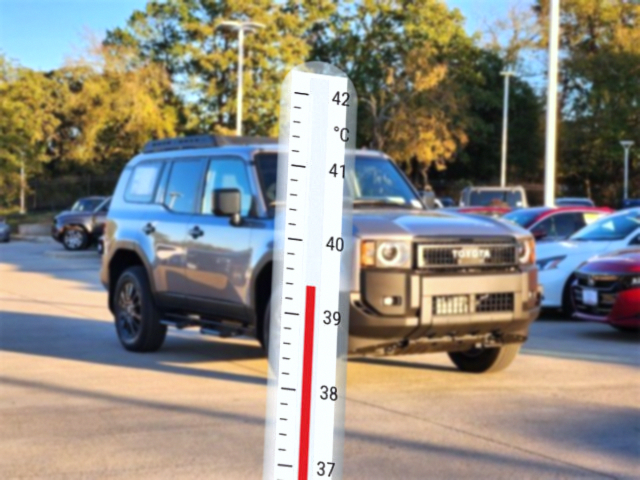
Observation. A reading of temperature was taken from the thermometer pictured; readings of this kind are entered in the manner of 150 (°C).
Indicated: 39.4 (°C)
